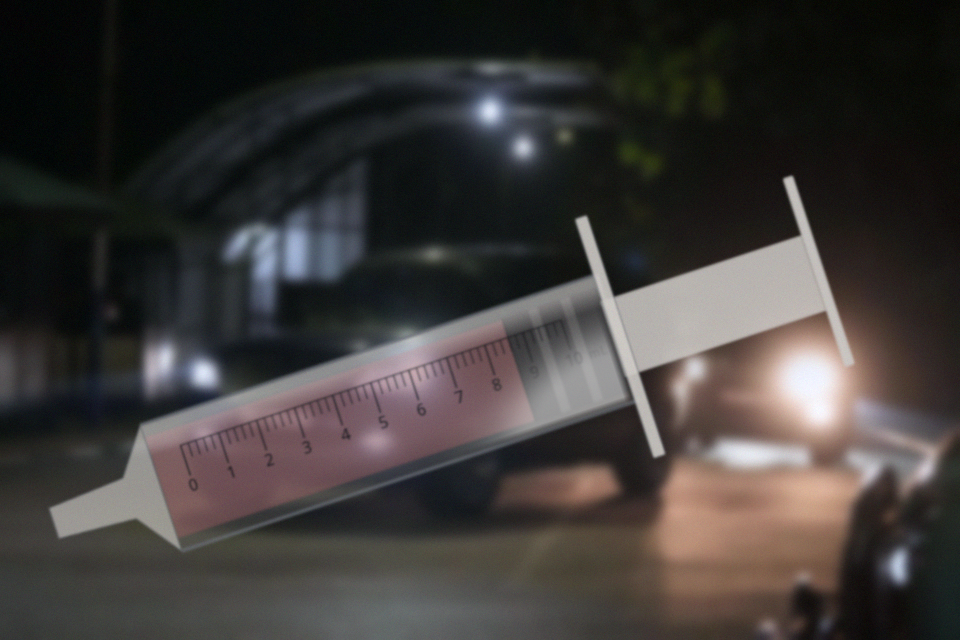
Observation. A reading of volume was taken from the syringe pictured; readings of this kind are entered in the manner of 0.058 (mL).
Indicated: 8.6 (mL)
